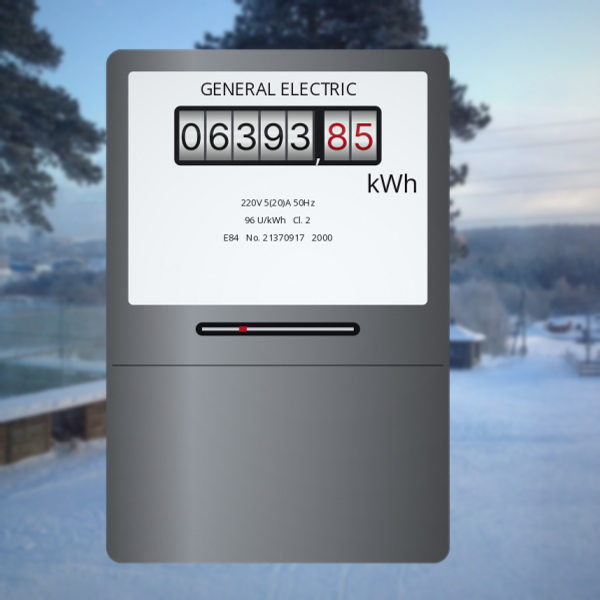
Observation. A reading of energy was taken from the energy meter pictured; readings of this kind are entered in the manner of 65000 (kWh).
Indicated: 6393.85 (kWh)
